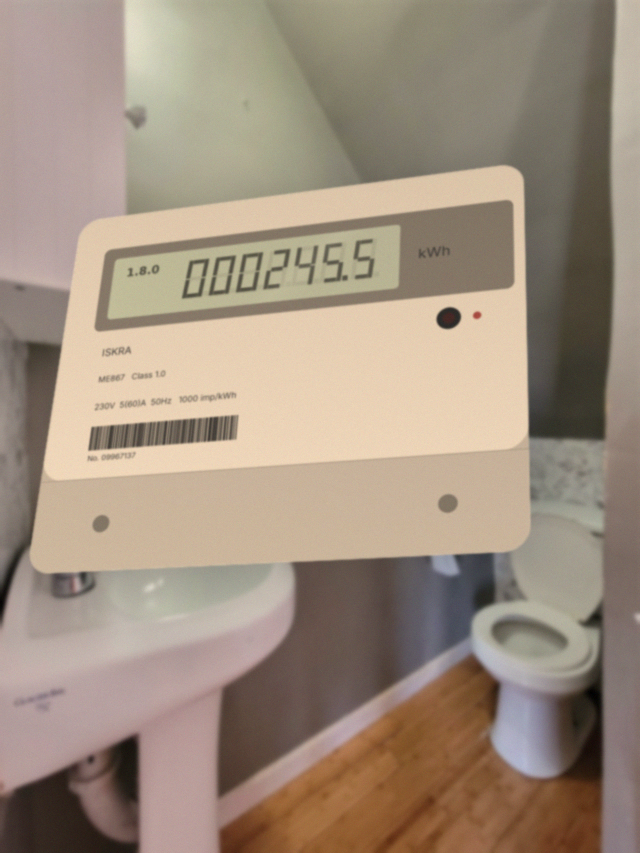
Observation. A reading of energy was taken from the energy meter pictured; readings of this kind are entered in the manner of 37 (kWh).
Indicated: 245.5 (kWh)
